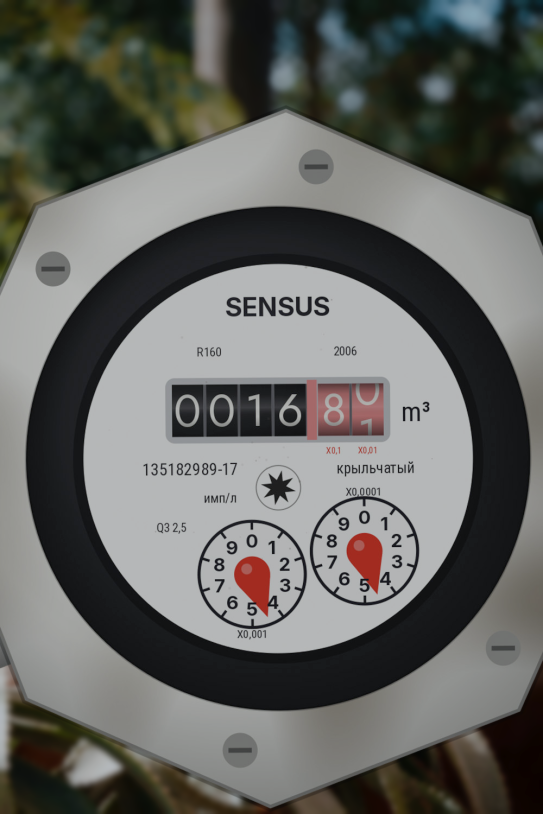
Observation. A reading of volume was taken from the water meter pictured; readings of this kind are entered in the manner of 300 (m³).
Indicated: 16.8044 (m³)
